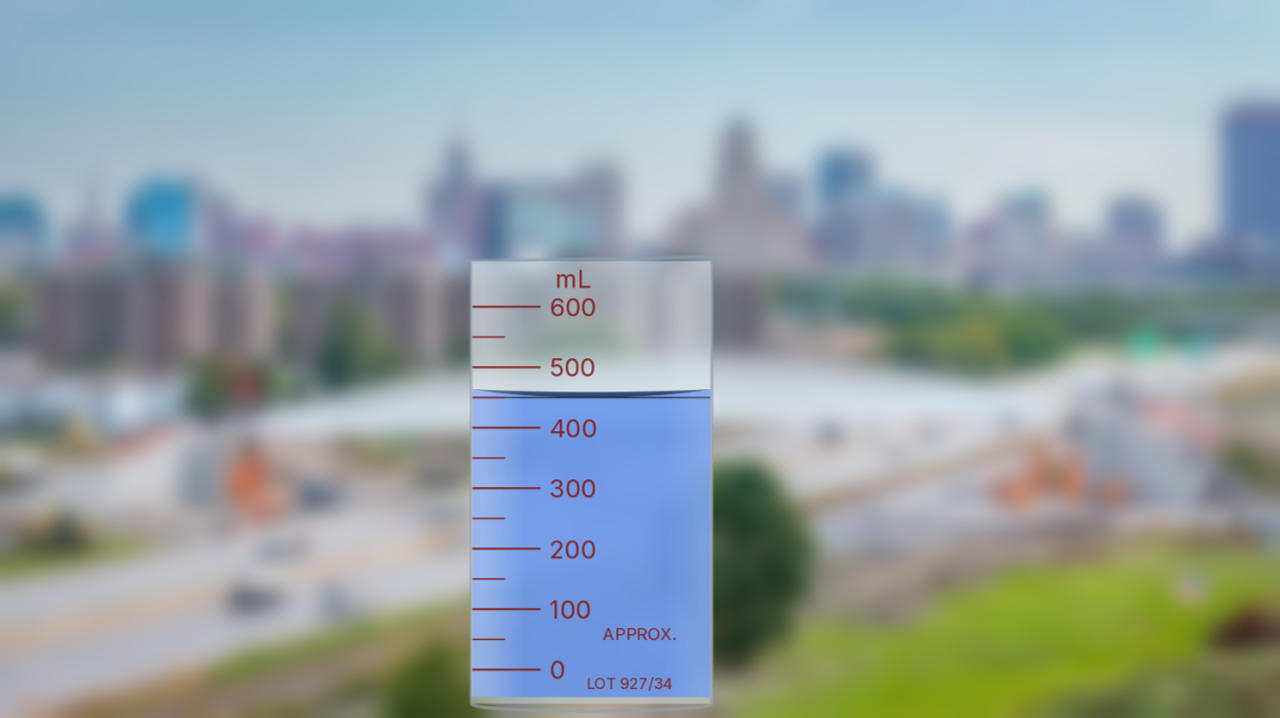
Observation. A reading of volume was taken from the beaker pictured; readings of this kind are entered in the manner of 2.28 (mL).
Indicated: 450 (mL)
